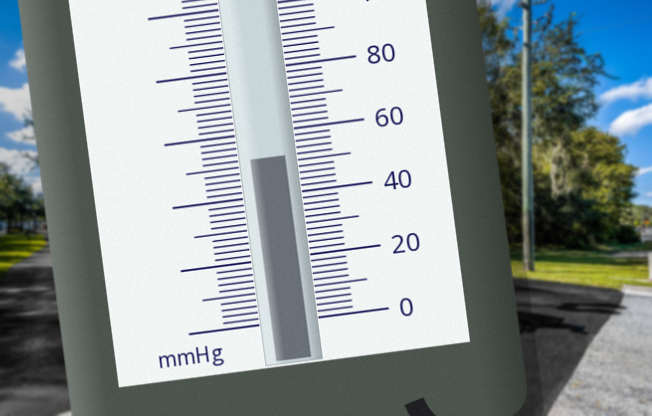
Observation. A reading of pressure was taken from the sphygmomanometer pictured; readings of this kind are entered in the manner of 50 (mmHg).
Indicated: 52 (mmHg)
